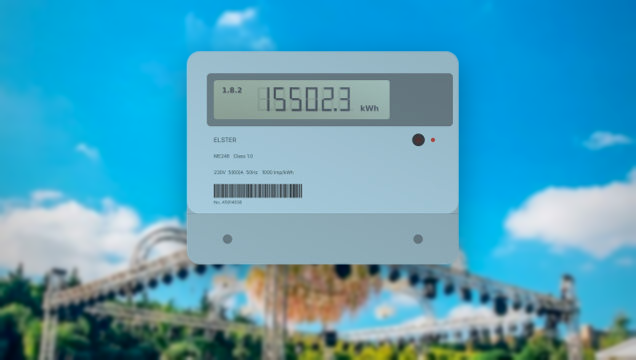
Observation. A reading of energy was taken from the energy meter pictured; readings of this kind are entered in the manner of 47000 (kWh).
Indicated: 15502.3 (kWh)
